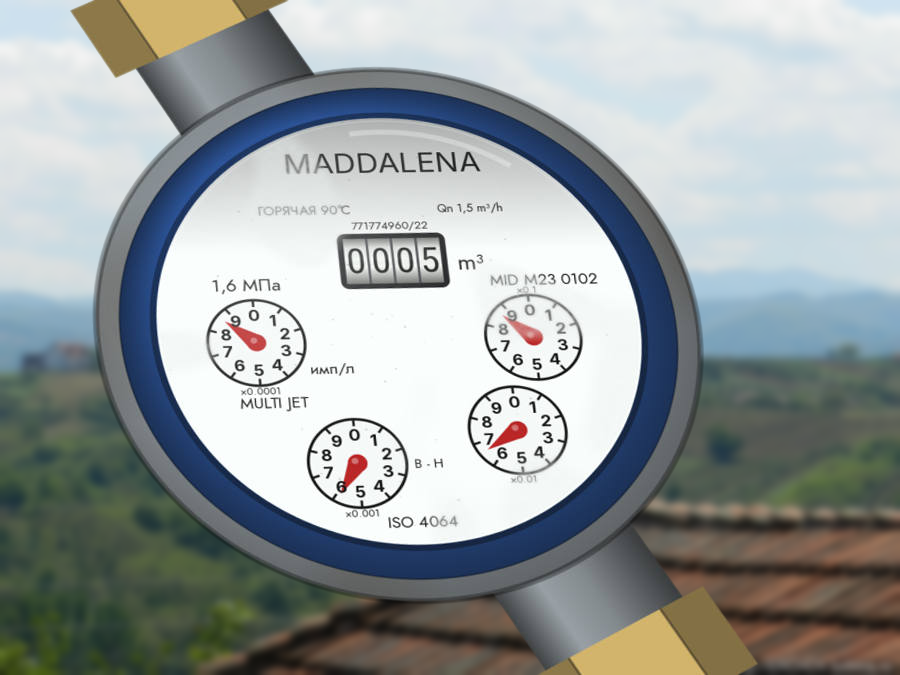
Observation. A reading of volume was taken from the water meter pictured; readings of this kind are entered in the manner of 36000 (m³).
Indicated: 5.8658 (m³)
